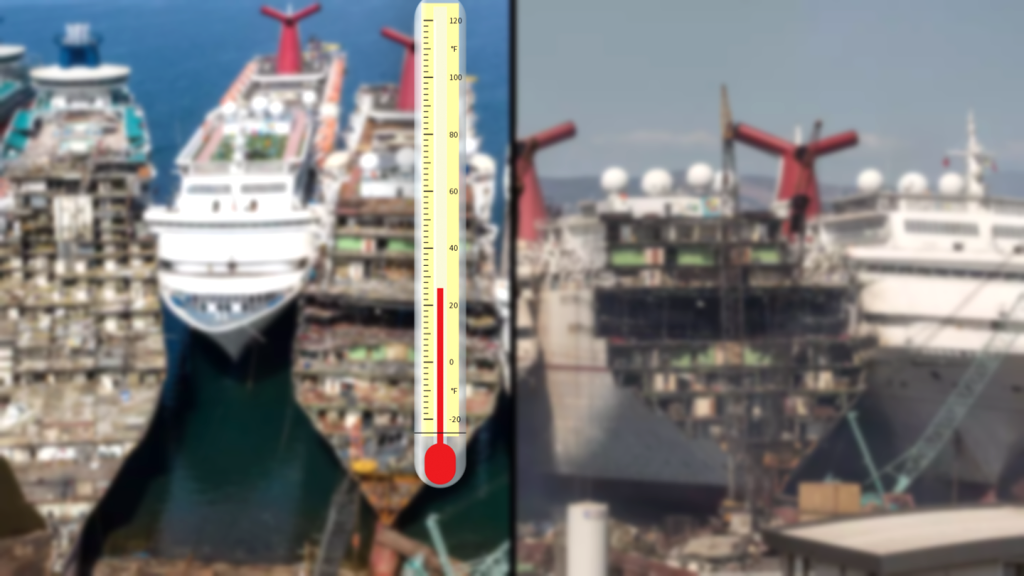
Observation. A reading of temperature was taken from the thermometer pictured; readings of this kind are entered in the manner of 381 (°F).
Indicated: 26 (°F)
